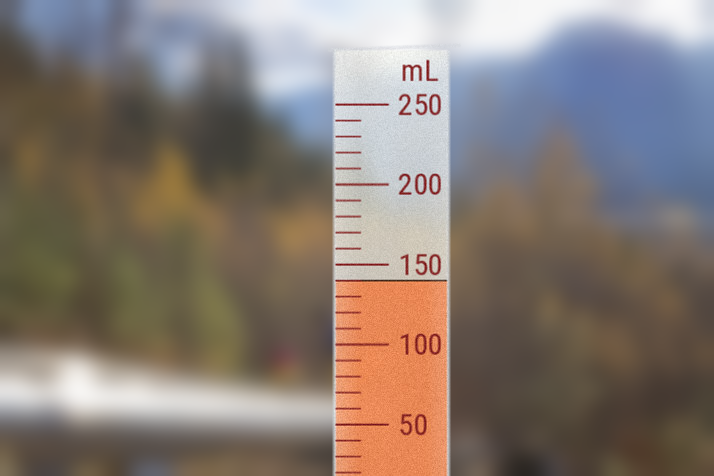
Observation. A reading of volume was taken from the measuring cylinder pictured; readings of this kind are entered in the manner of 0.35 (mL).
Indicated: 140 (mL)
